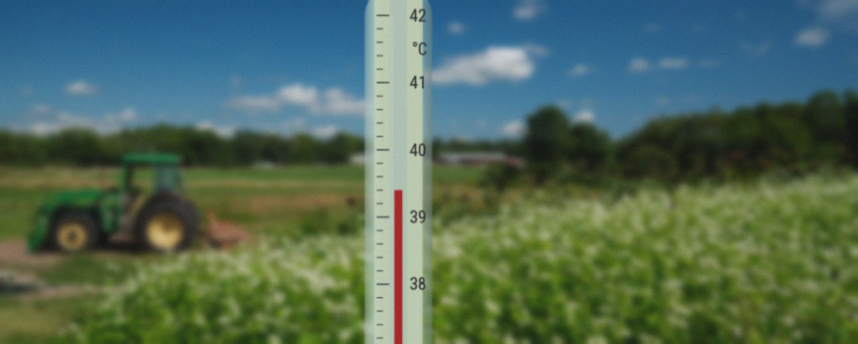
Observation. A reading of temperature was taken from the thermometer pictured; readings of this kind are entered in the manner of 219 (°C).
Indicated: 39.4 (°C)
